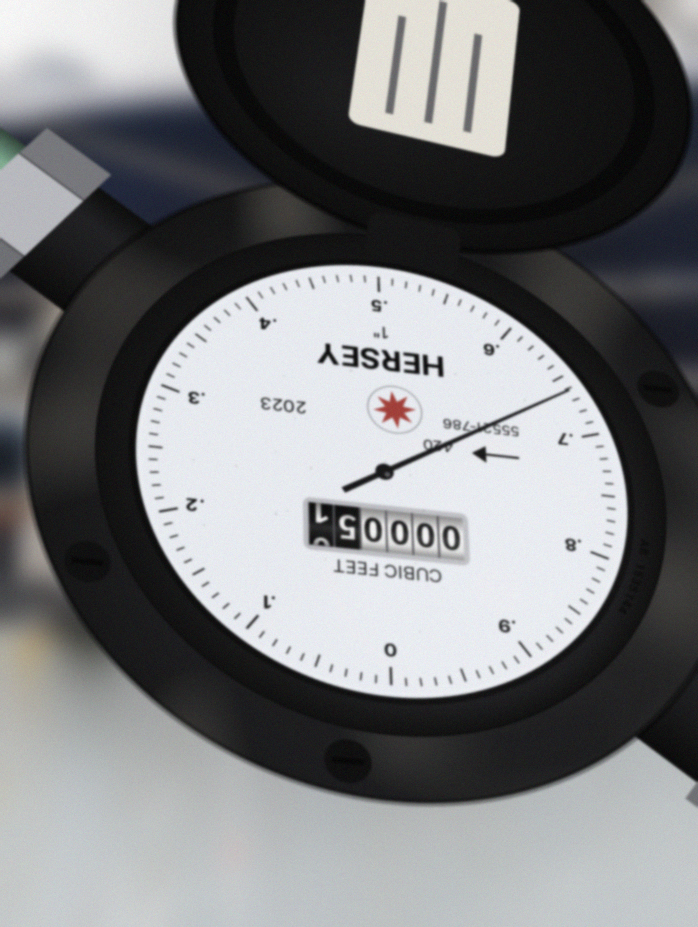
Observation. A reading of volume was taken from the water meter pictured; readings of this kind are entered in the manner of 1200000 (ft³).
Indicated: 50.66 (ft³)
